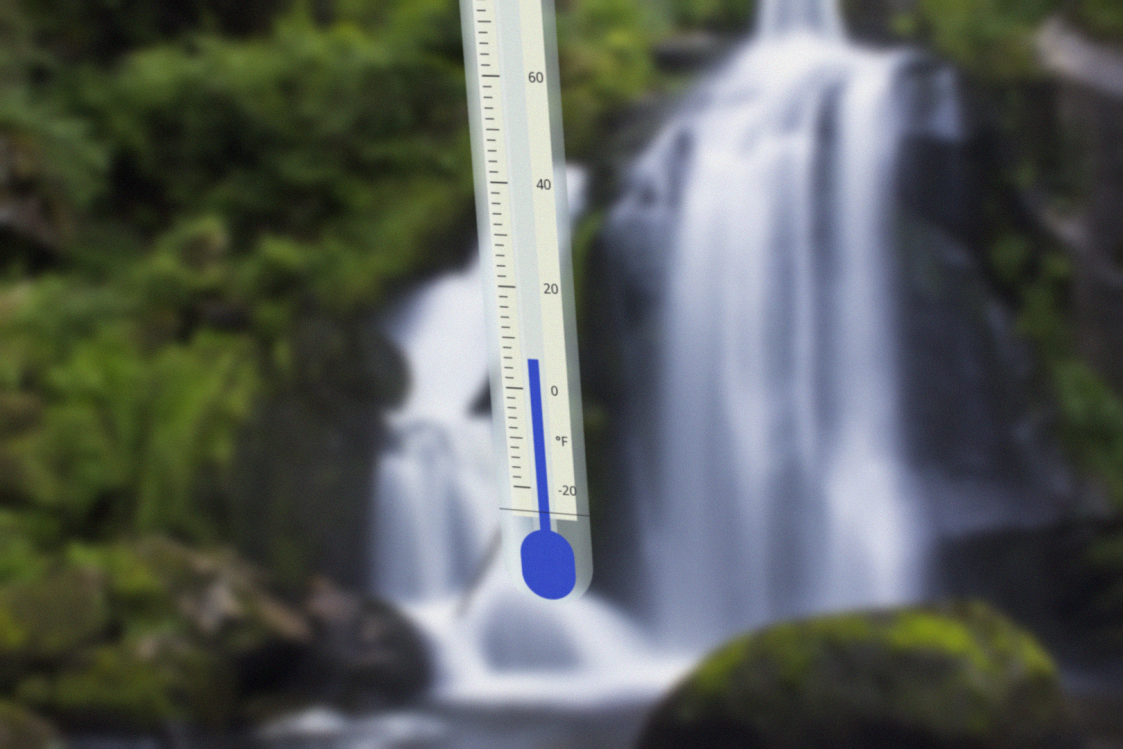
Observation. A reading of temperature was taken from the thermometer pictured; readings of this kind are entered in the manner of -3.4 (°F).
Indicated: 6 (°F)
